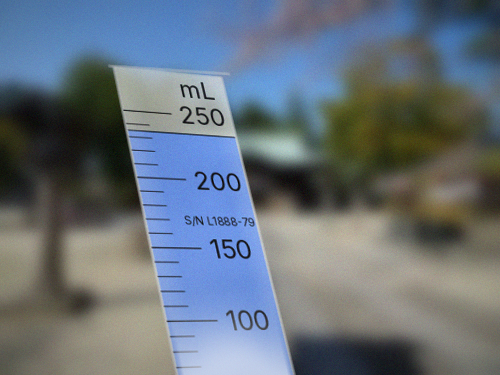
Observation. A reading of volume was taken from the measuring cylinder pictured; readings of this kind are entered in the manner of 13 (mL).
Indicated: 235 (mL)
